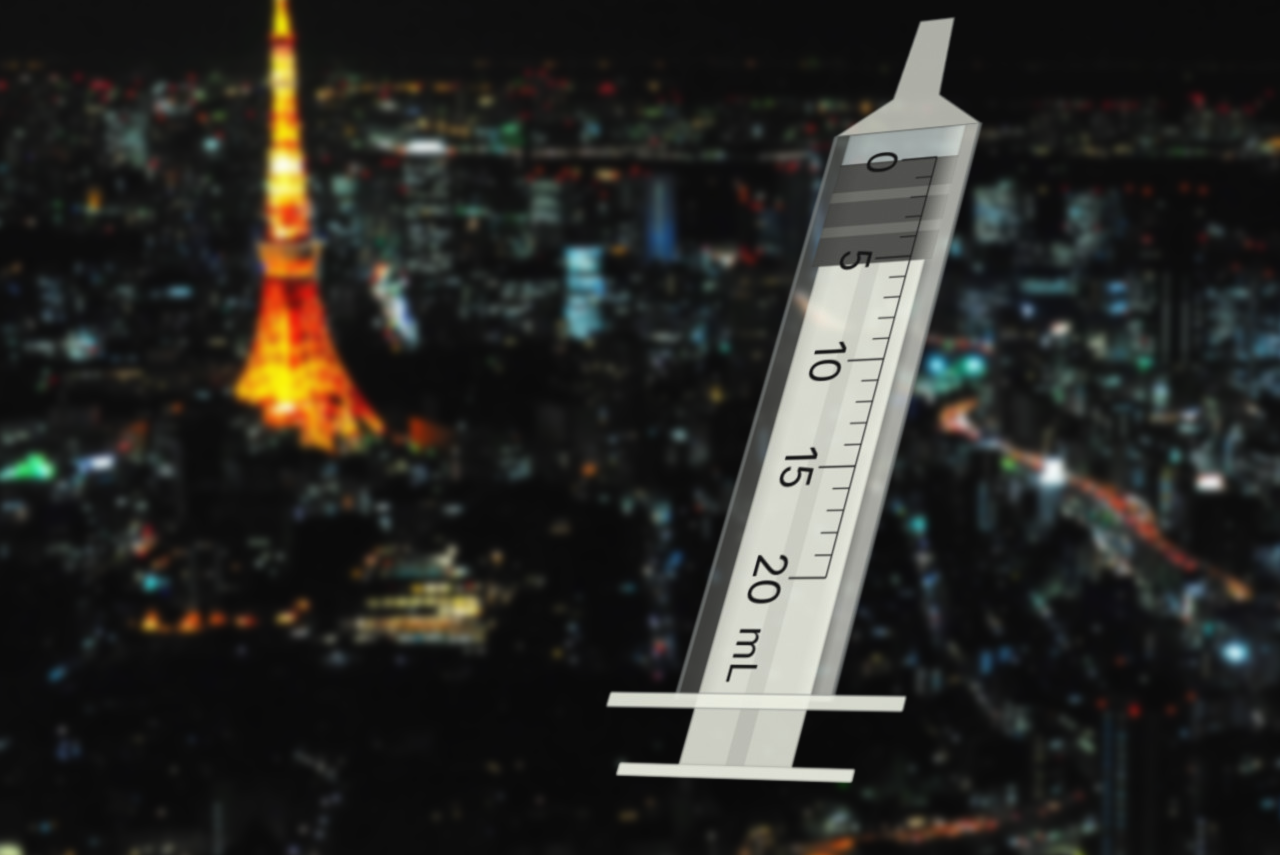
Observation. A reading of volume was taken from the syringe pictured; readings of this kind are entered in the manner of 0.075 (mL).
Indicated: 0 (mL)
